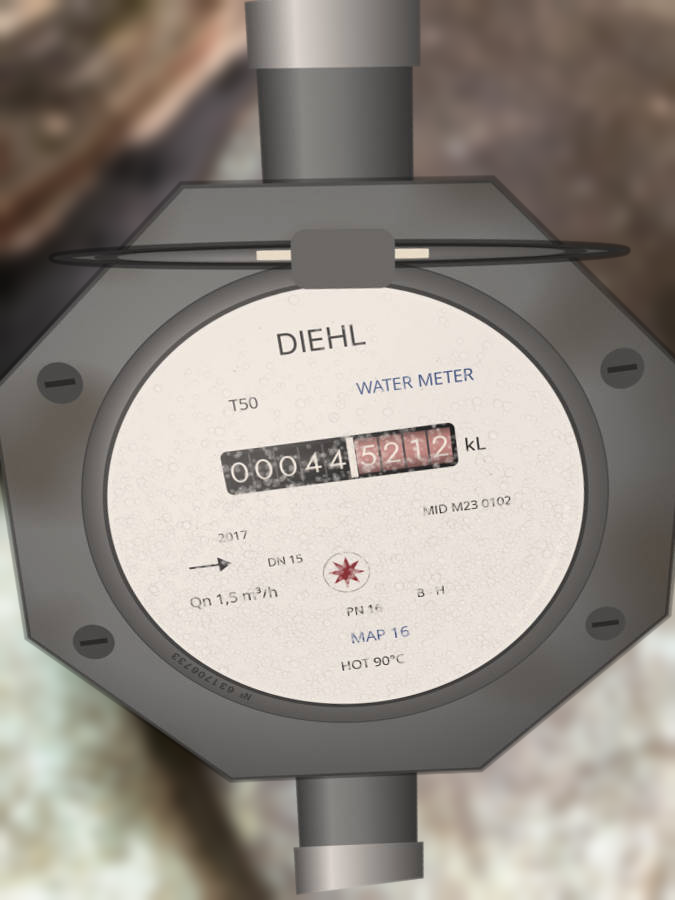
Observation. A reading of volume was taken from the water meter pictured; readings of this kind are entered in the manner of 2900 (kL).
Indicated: 44.5212 (kL)
